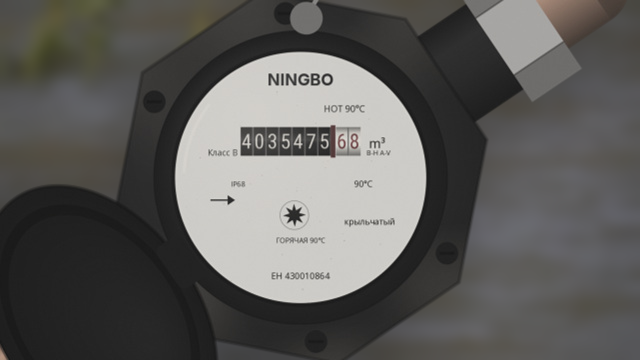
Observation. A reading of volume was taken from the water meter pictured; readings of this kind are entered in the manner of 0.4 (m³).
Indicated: 4035475.68 (m³)
